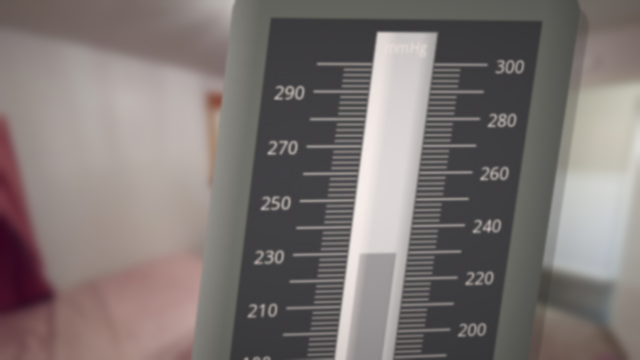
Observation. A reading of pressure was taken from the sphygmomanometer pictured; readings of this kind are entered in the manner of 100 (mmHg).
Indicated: 230 (mmHg)
